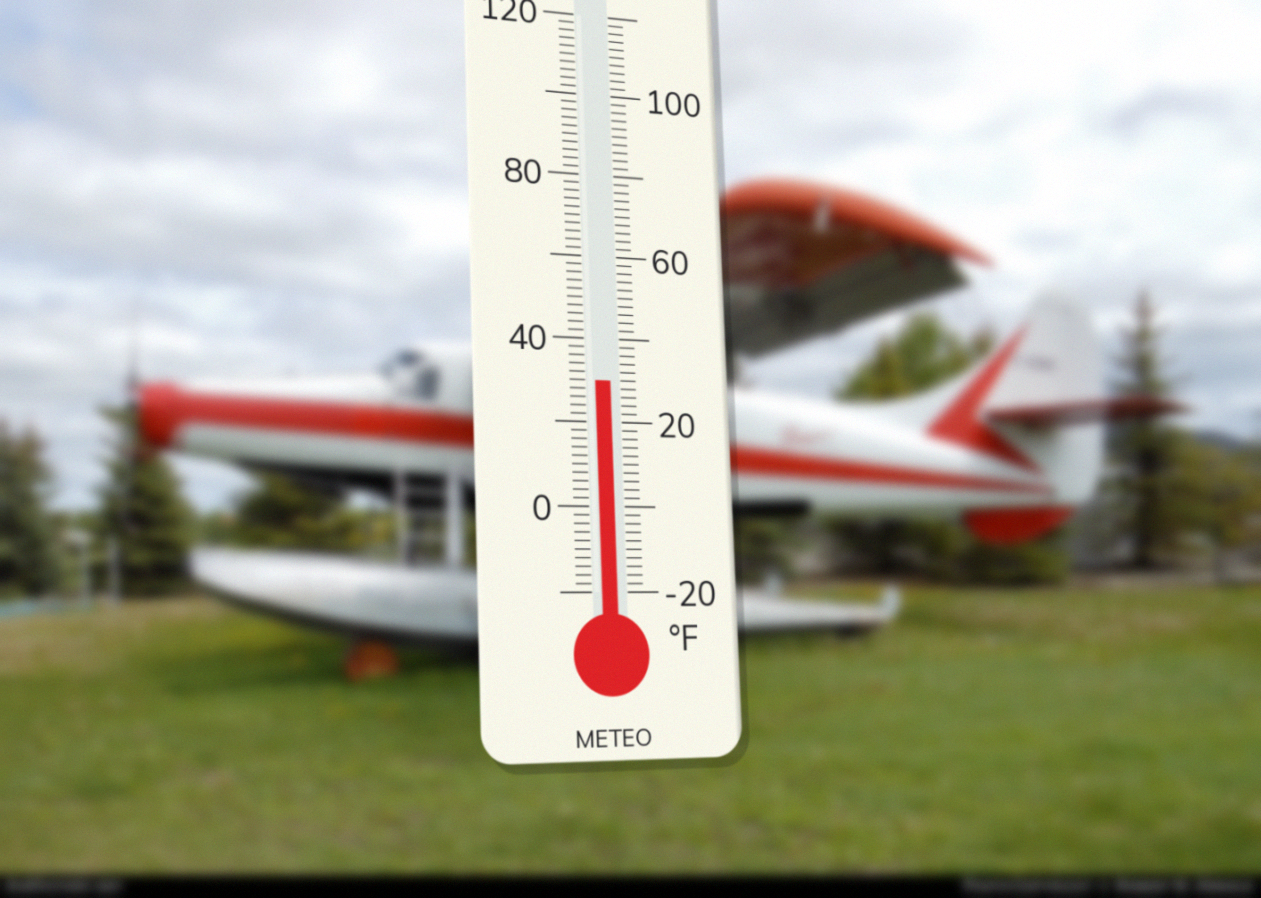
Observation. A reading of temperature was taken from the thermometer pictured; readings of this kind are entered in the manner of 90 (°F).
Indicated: 30 (°F)
